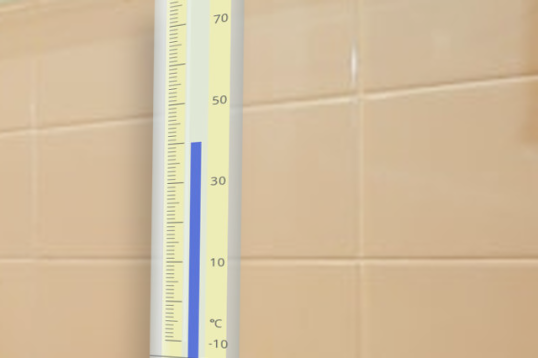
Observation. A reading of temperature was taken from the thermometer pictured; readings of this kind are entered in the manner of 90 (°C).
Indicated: 40 (°C)
